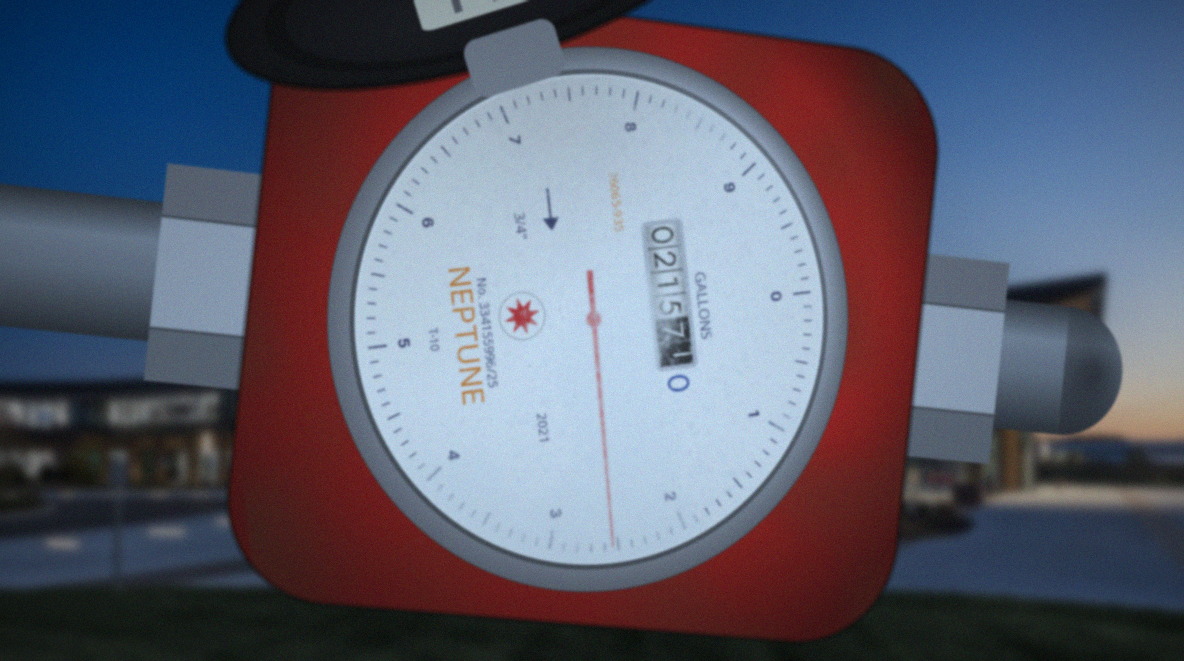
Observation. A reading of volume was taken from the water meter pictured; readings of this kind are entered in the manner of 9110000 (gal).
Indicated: 215712.5 (gal)
